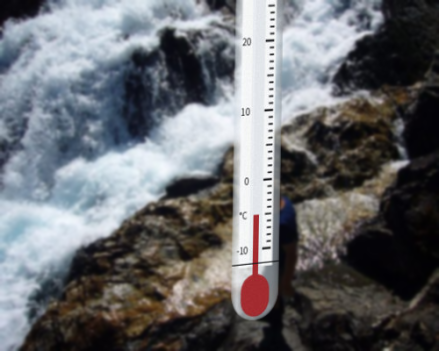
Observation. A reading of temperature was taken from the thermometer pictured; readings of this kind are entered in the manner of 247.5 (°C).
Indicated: -5 (°C)
